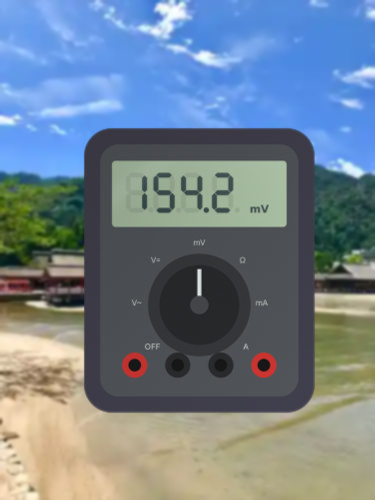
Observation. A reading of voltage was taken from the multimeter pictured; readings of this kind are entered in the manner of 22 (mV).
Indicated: 154.2 (mV)
